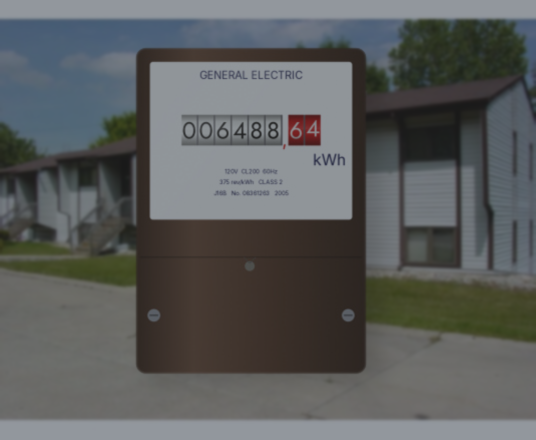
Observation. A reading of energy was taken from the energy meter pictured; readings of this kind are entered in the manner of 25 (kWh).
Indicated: 6488.64 (kWh)
